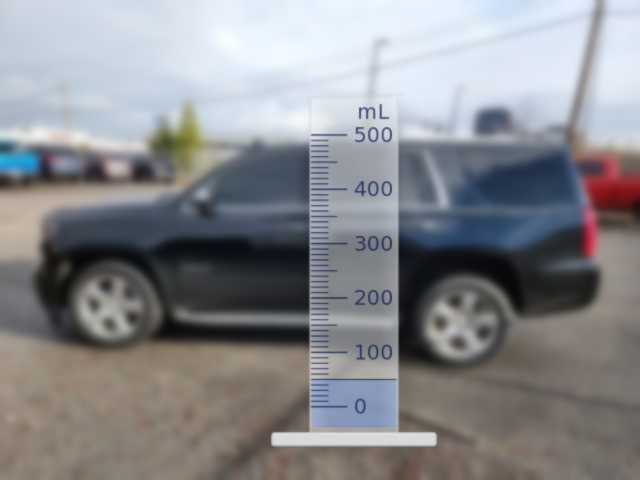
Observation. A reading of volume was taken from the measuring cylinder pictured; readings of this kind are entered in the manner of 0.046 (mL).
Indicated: 50 (mL)
